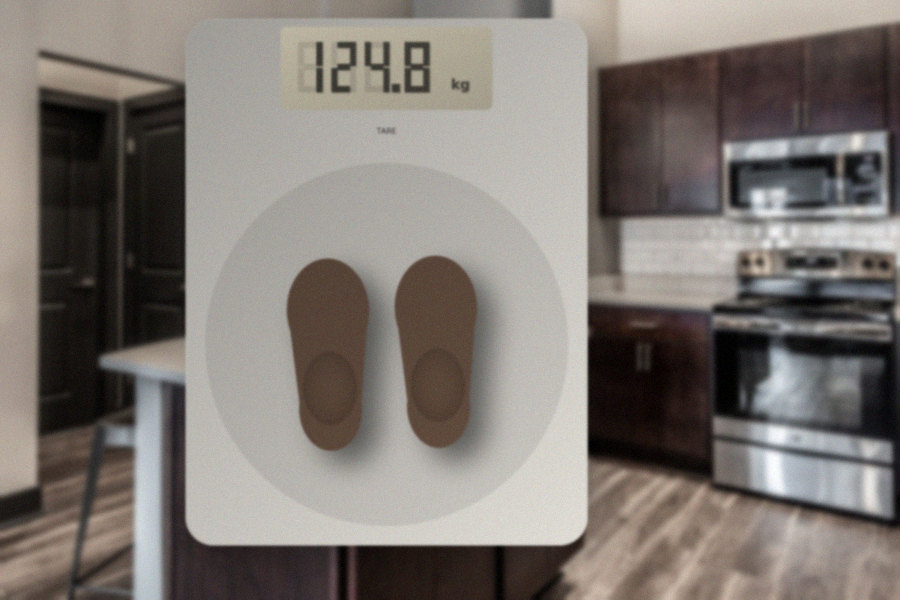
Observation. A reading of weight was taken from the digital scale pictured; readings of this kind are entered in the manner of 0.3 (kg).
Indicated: 124.8 (kg)
